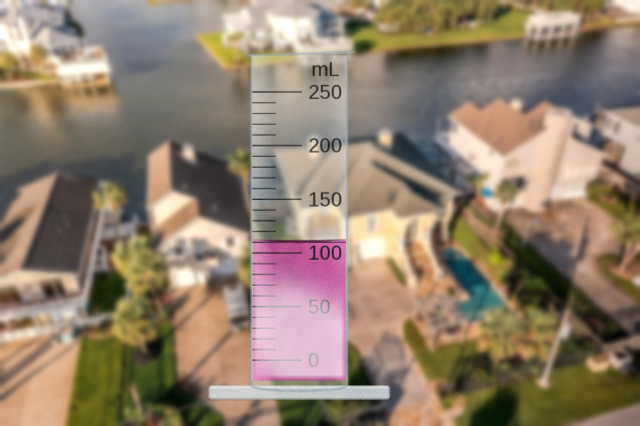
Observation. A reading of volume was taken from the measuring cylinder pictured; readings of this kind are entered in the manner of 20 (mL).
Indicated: 110 (mL)
